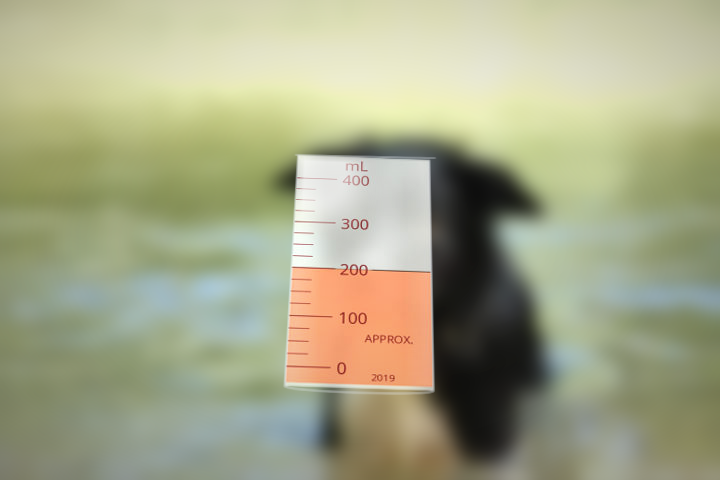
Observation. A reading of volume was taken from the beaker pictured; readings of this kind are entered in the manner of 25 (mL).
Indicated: 200 (mL)
